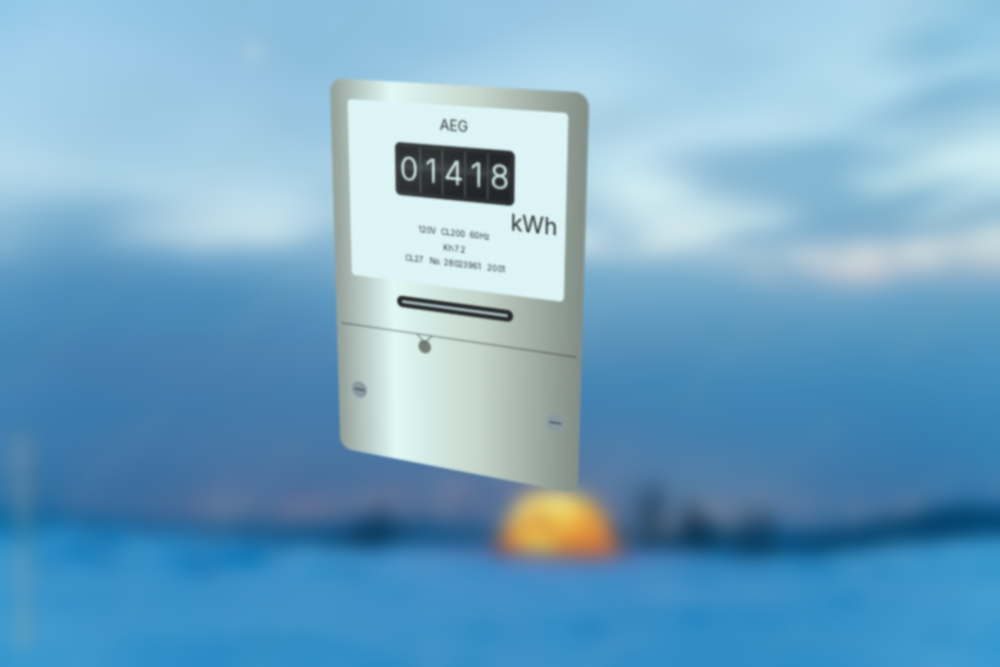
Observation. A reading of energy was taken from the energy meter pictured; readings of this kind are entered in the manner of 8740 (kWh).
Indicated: 1418 (kWh)
